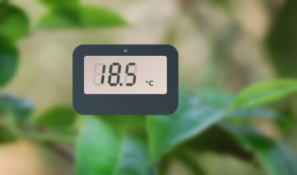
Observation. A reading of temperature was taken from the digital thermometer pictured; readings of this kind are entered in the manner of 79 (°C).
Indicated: 18.5 (°C)
